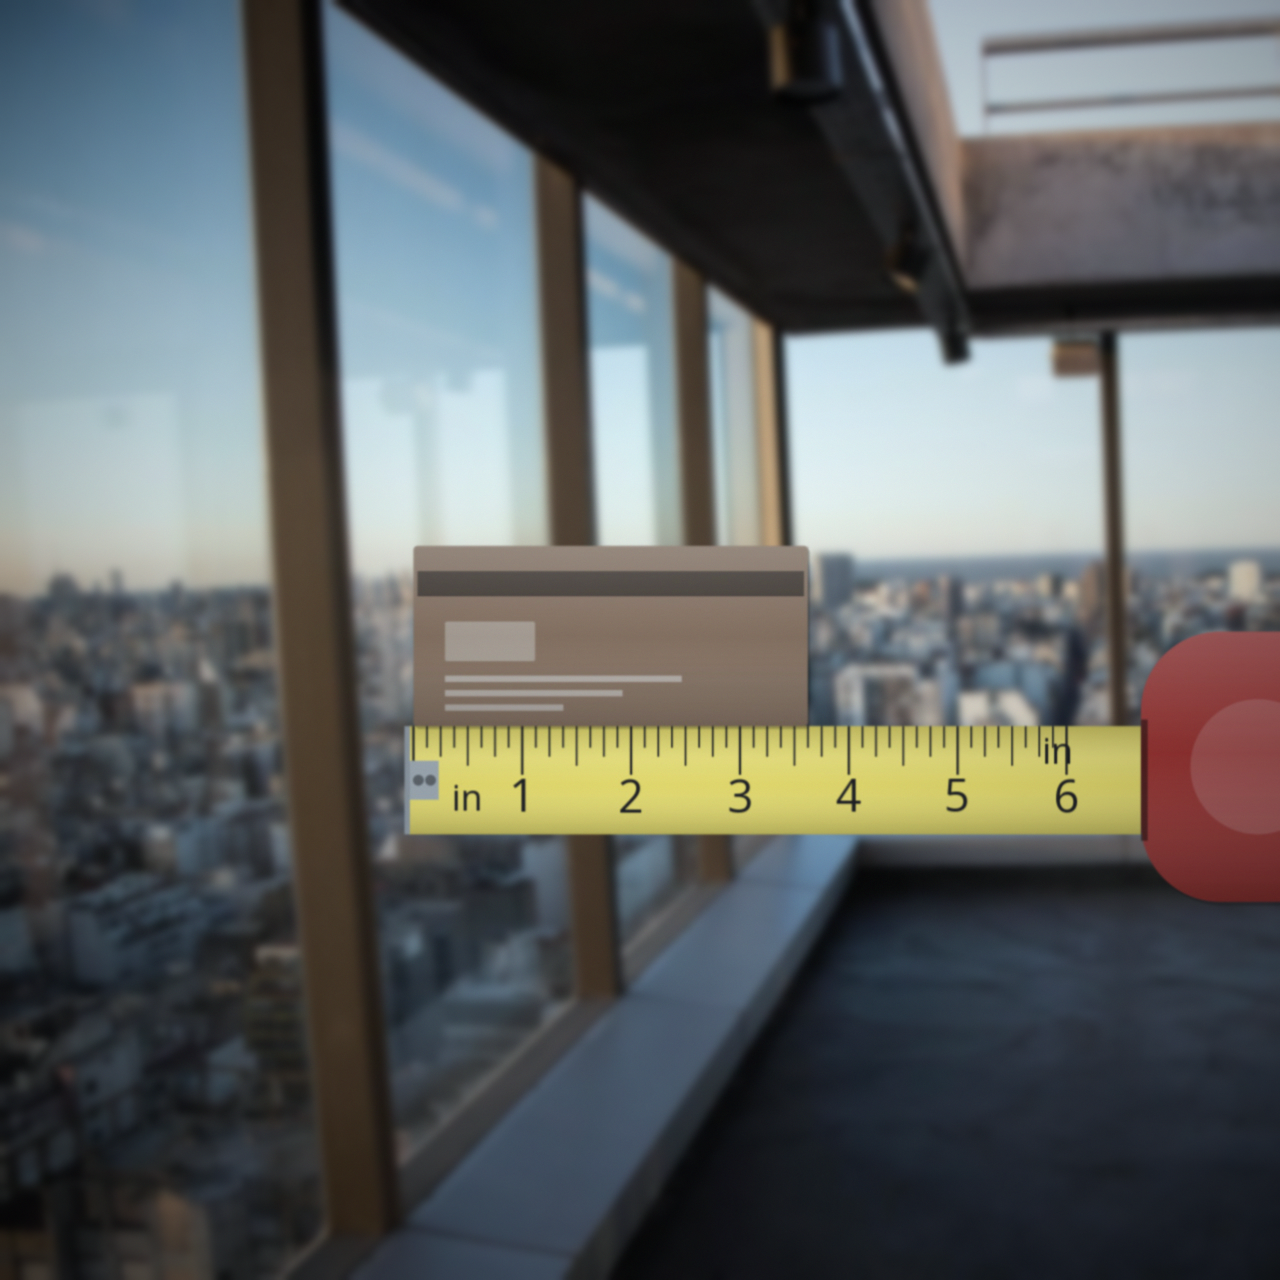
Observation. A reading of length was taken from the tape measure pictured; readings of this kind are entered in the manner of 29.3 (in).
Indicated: 3.625 (in)
